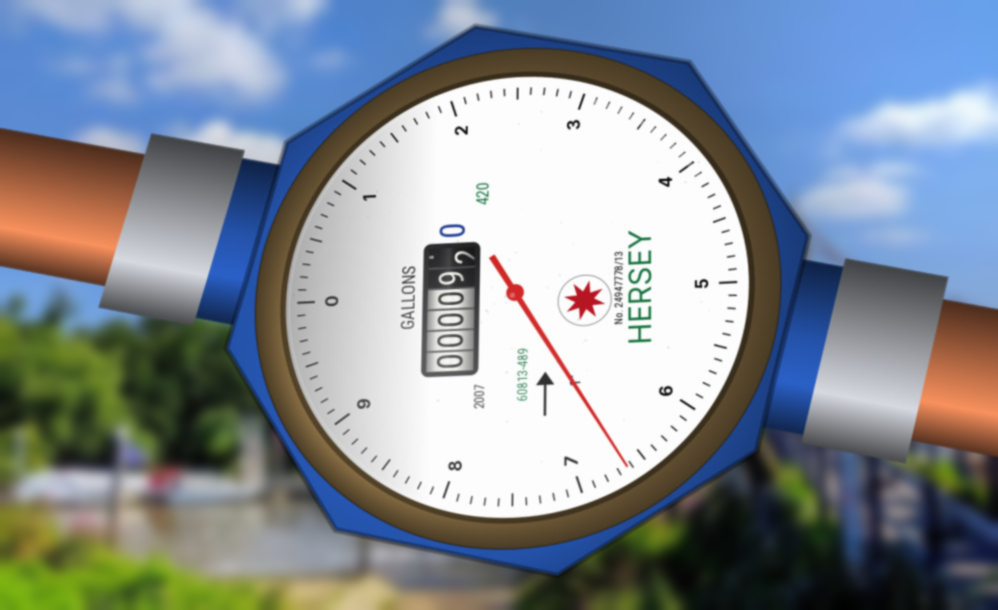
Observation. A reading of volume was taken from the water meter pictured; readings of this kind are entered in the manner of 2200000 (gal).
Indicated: 916.6 (gal)
